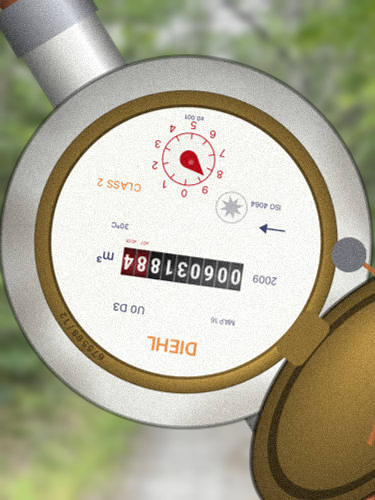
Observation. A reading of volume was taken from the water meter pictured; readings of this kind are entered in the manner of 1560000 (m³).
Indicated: 60318.848 (m³)
